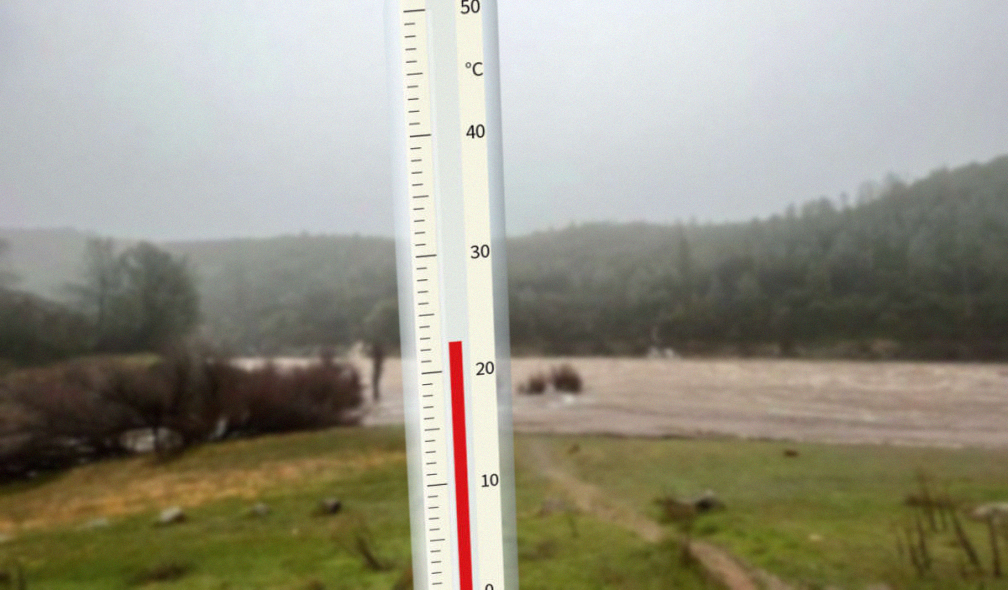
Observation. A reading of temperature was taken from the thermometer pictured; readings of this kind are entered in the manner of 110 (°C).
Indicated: 22.5 (°C)
